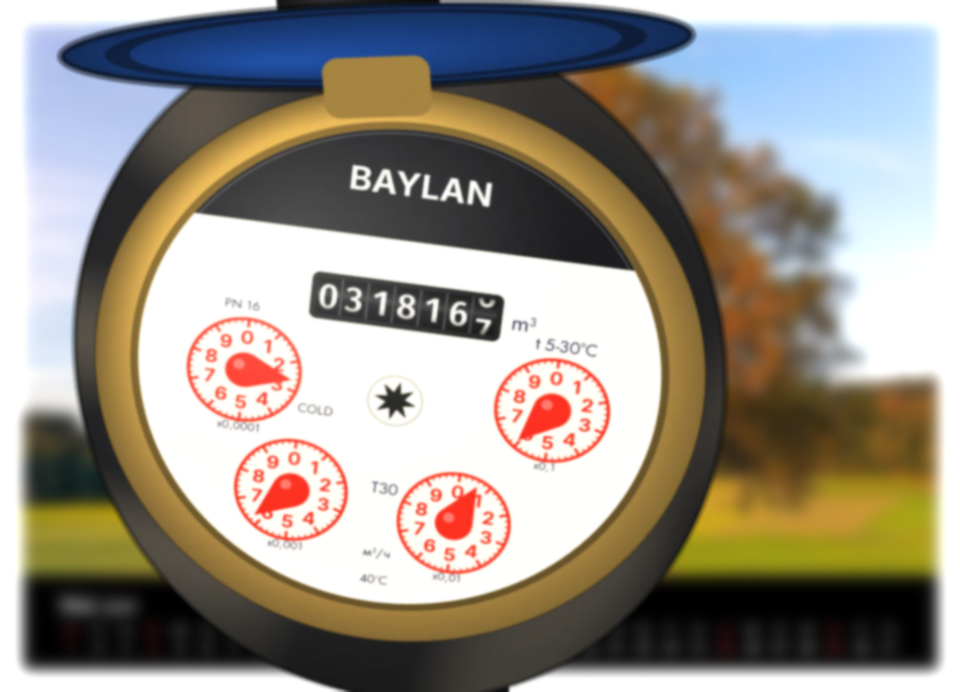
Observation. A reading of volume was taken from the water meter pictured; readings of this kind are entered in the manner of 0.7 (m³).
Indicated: 318166.6062 (m³)
